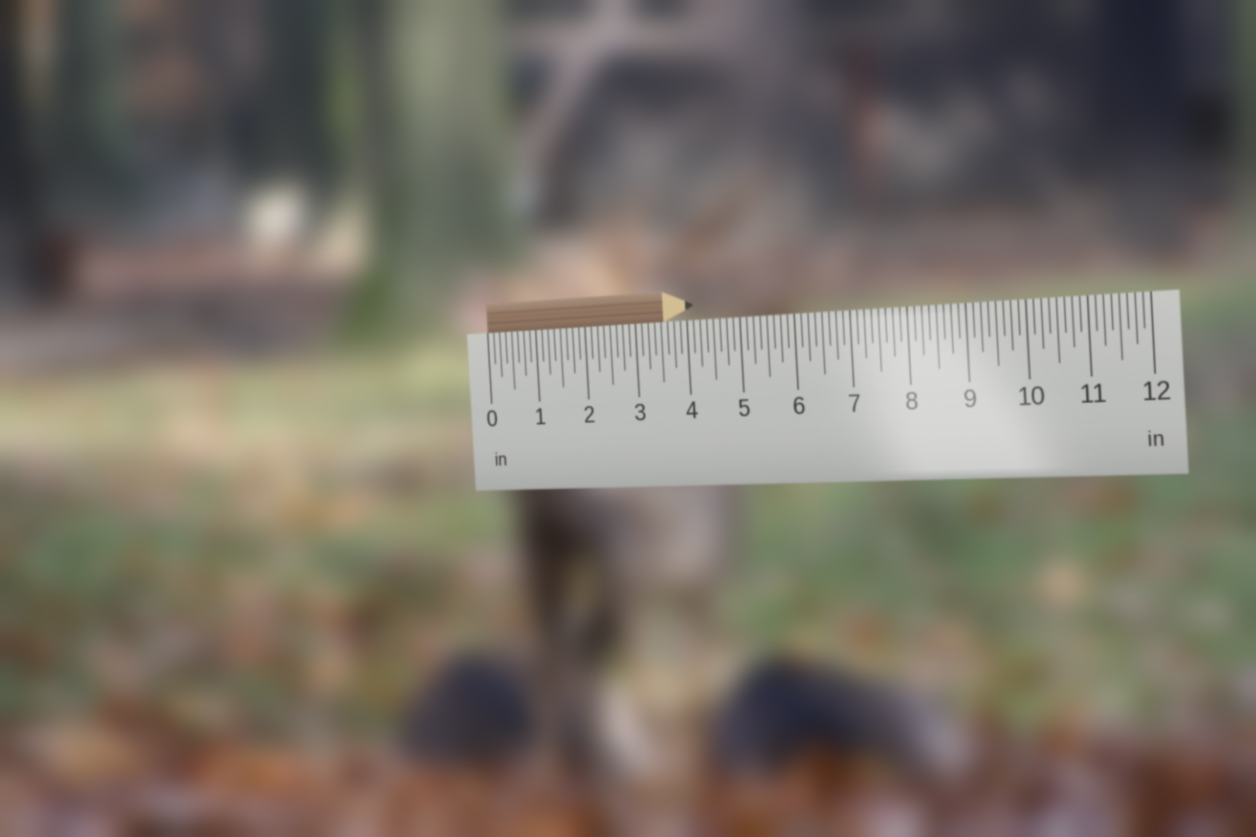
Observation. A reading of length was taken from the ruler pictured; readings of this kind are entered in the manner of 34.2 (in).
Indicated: 4.125 (in)
